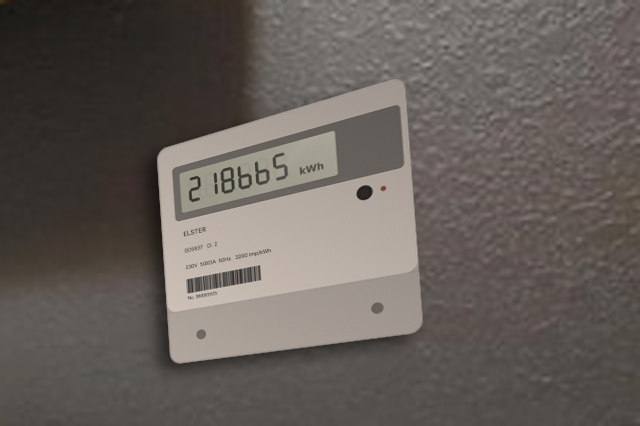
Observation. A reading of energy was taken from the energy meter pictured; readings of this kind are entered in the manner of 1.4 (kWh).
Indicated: 218665 (kWh)
